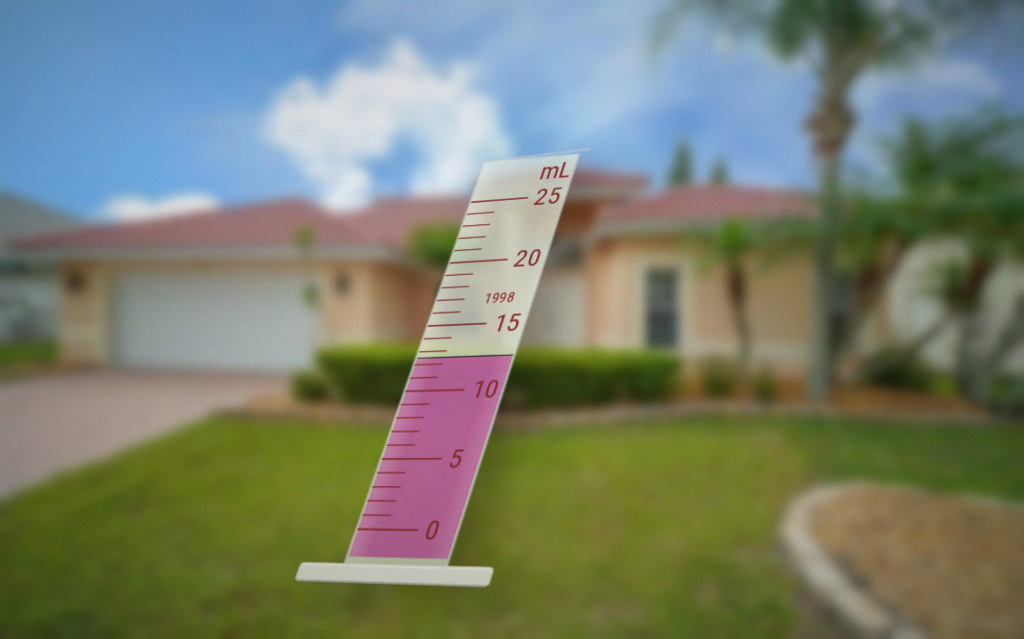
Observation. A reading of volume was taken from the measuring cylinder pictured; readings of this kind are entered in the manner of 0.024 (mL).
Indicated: 12.5 (mL)
